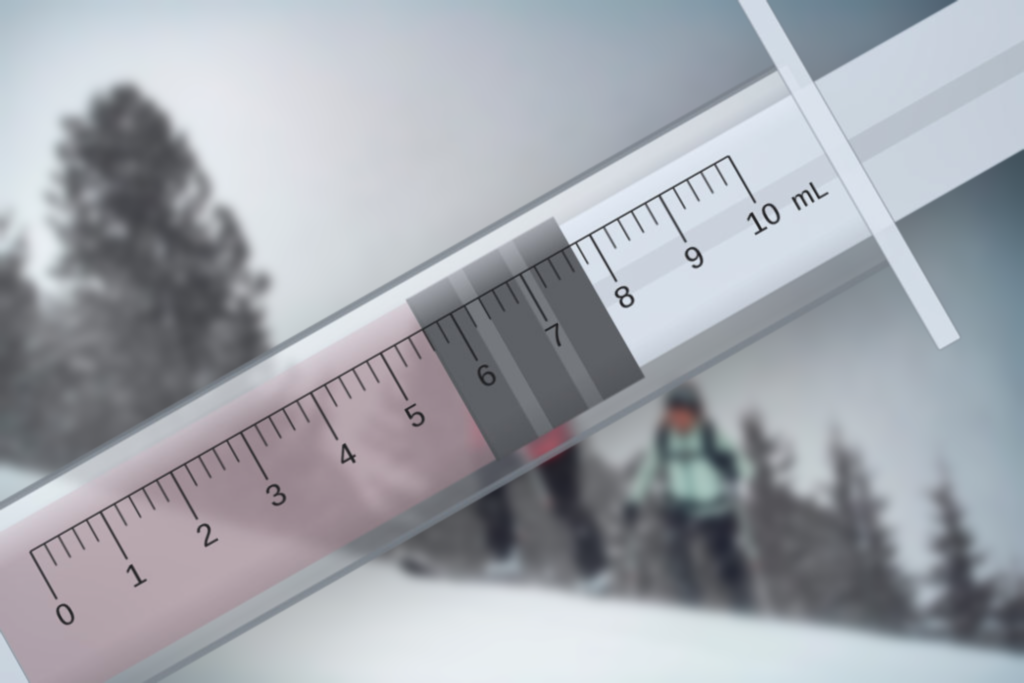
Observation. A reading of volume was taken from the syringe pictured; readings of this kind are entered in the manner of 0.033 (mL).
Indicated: 5.6 (mL)
